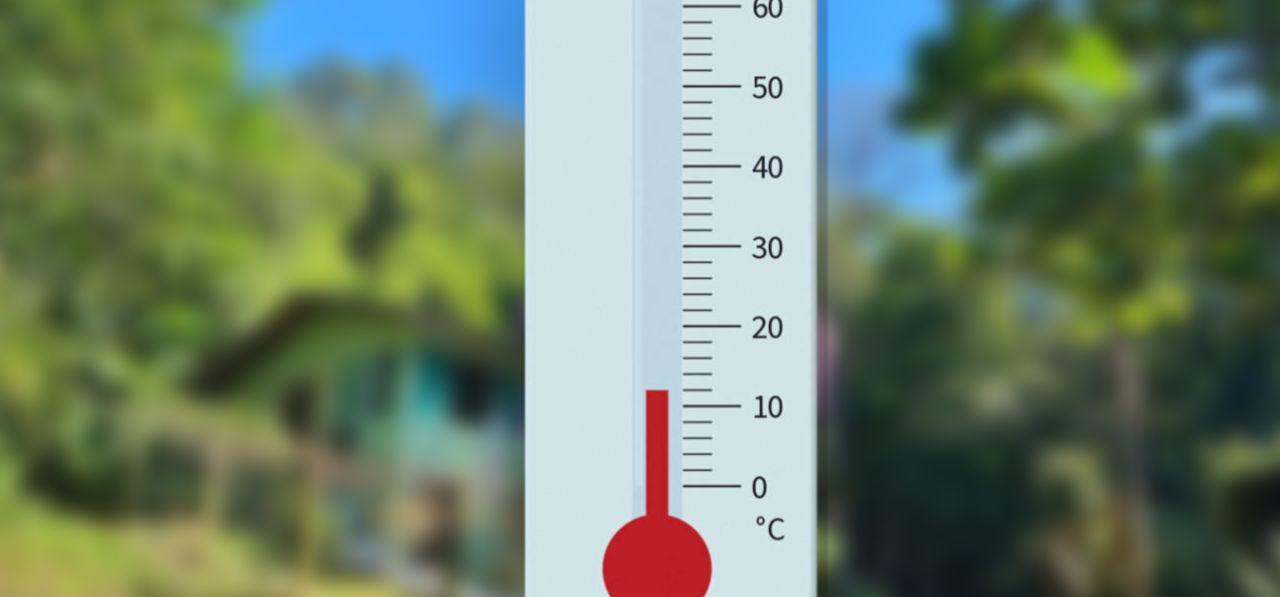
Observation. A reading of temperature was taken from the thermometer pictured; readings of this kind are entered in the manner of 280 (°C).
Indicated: 12 (°C)
